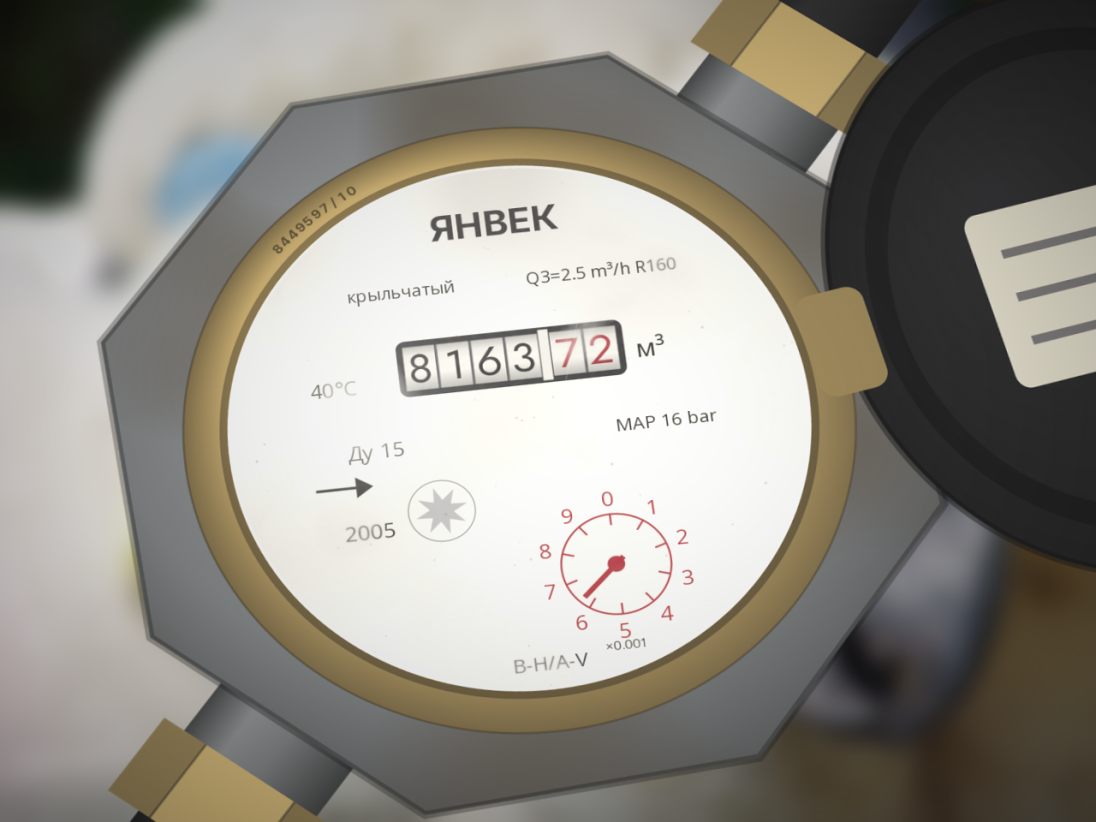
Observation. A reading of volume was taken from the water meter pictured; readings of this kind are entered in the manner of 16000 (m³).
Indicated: 8163.726 (m³)
